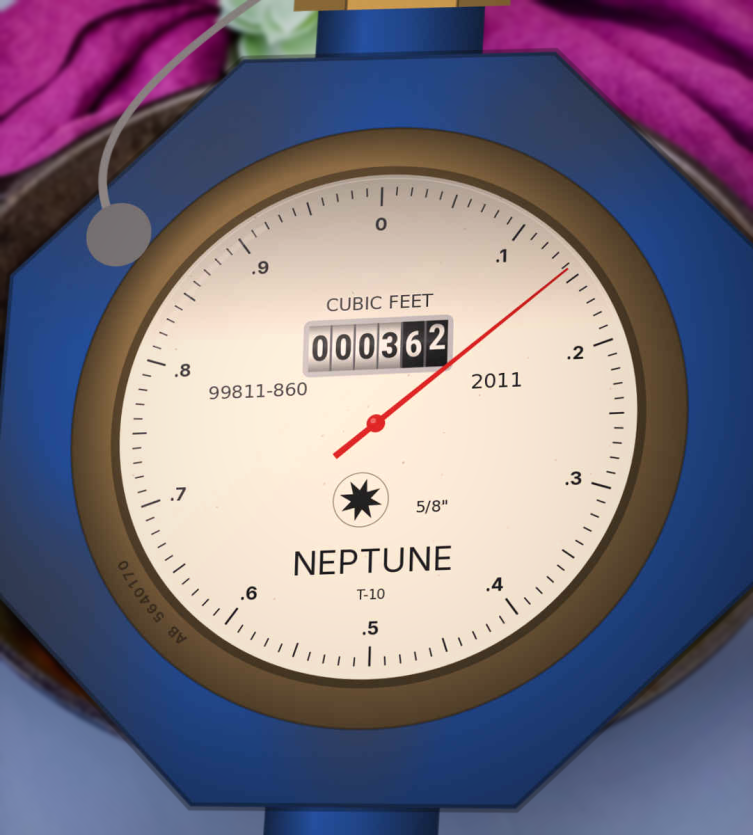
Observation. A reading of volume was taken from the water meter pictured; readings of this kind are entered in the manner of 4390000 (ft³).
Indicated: 362.14 (ft³)
